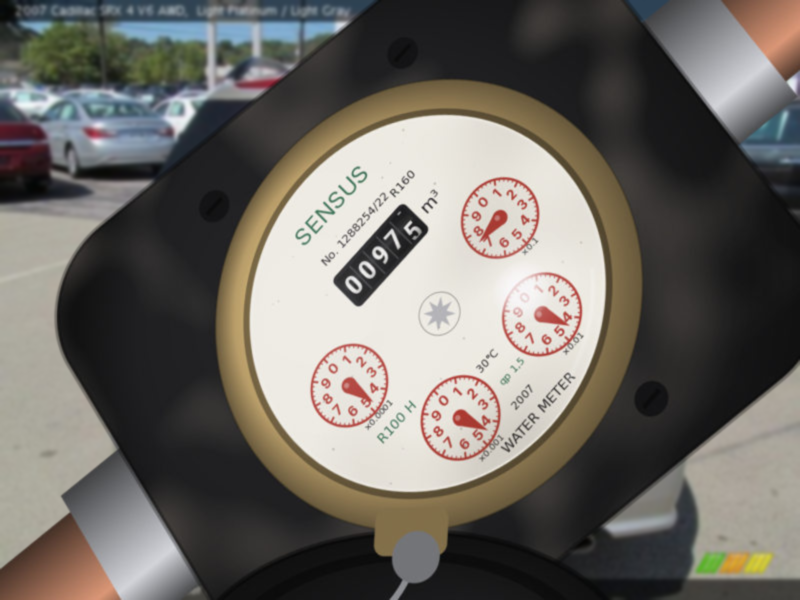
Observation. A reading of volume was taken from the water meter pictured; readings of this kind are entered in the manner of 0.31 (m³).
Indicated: 974.7444 (m³)
